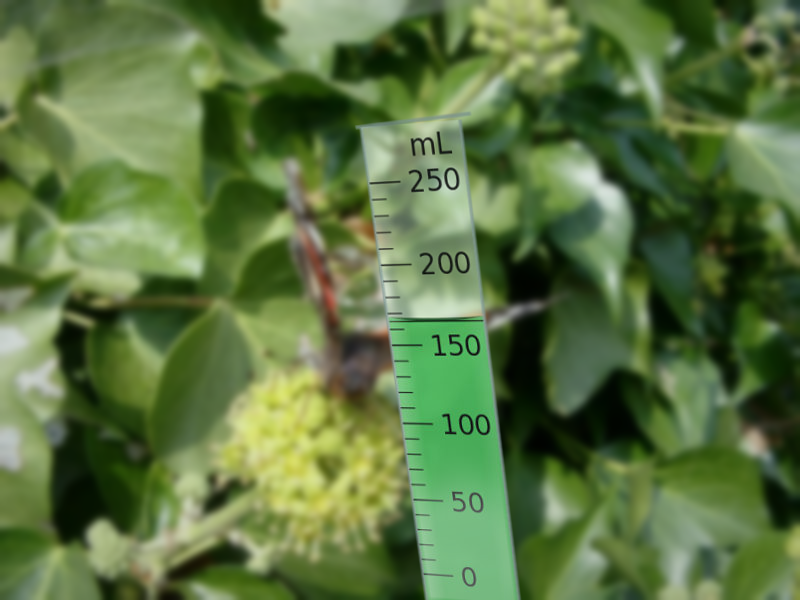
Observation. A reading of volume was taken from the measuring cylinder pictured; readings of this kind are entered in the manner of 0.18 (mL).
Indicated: 165 (mL)
